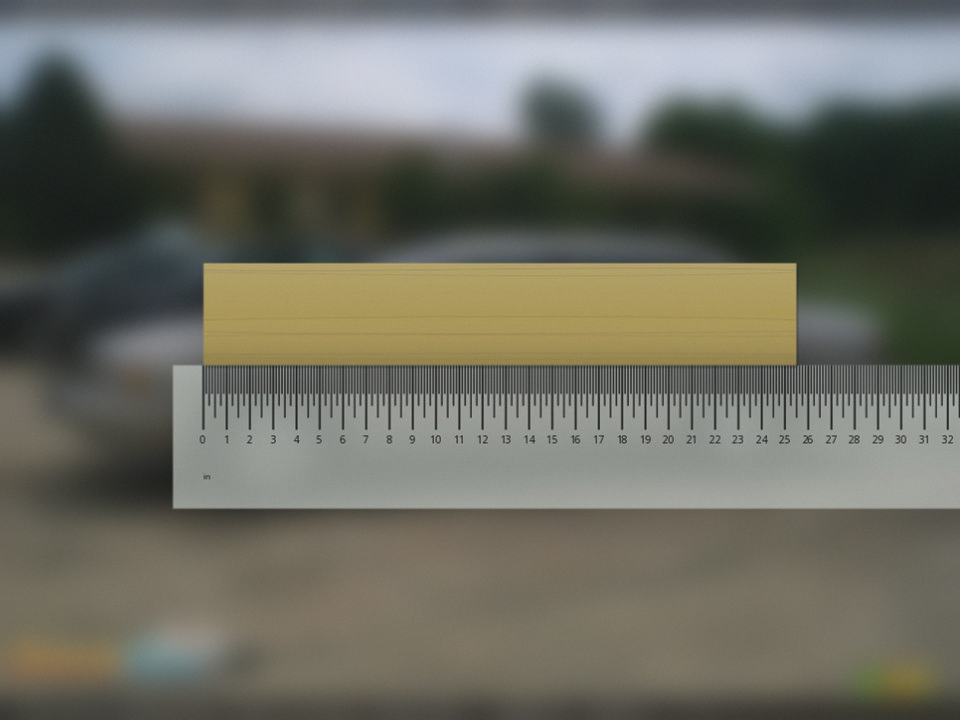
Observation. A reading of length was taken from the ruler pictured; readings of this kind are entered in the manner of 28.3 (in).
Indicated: 25.5 (in)
